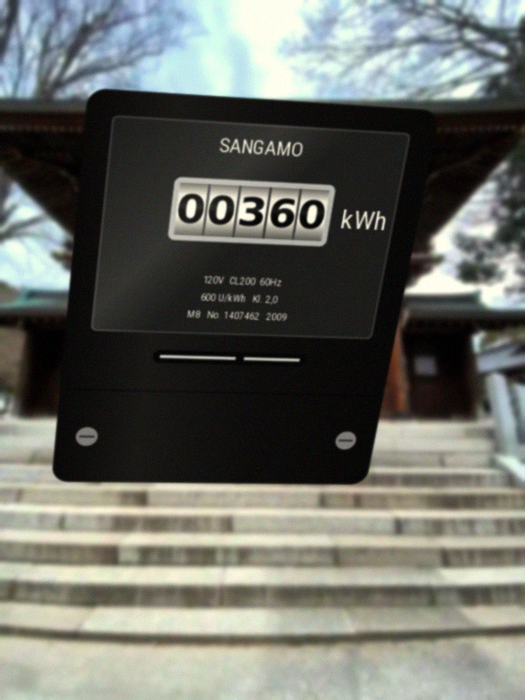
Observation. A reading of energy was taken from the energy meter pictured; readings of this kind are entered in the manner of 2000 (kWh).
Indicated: 360 (kWh)
